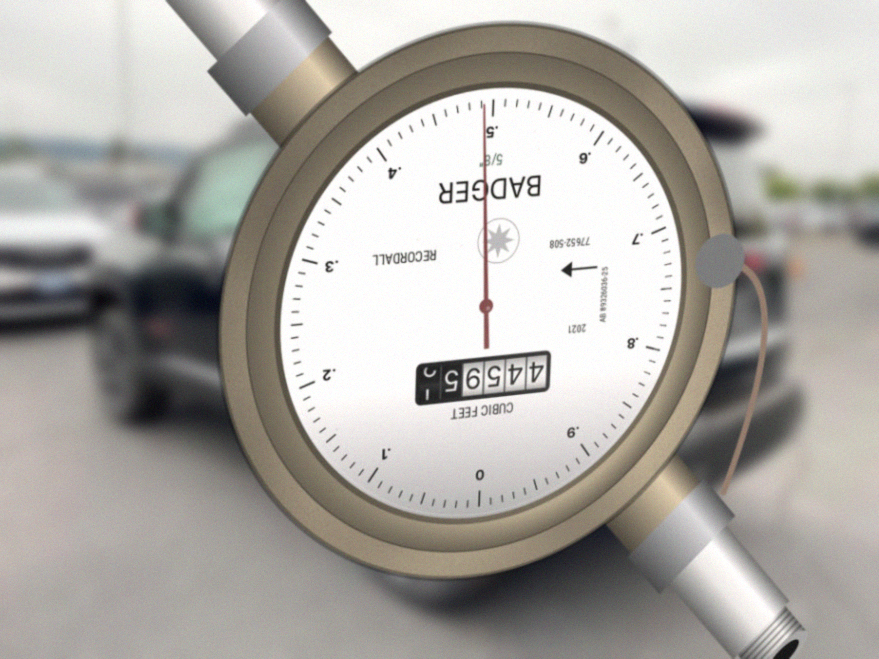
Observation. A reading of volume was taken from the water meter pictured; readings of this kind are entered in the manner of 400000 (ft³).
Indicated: 445951.49 (ft³)
